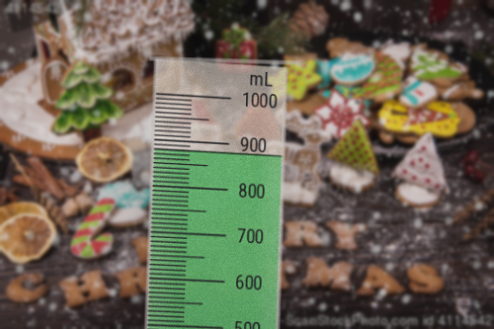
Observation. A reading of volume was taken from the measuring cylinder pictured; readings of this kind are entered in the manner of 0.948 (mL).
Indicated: 880 (mL)
